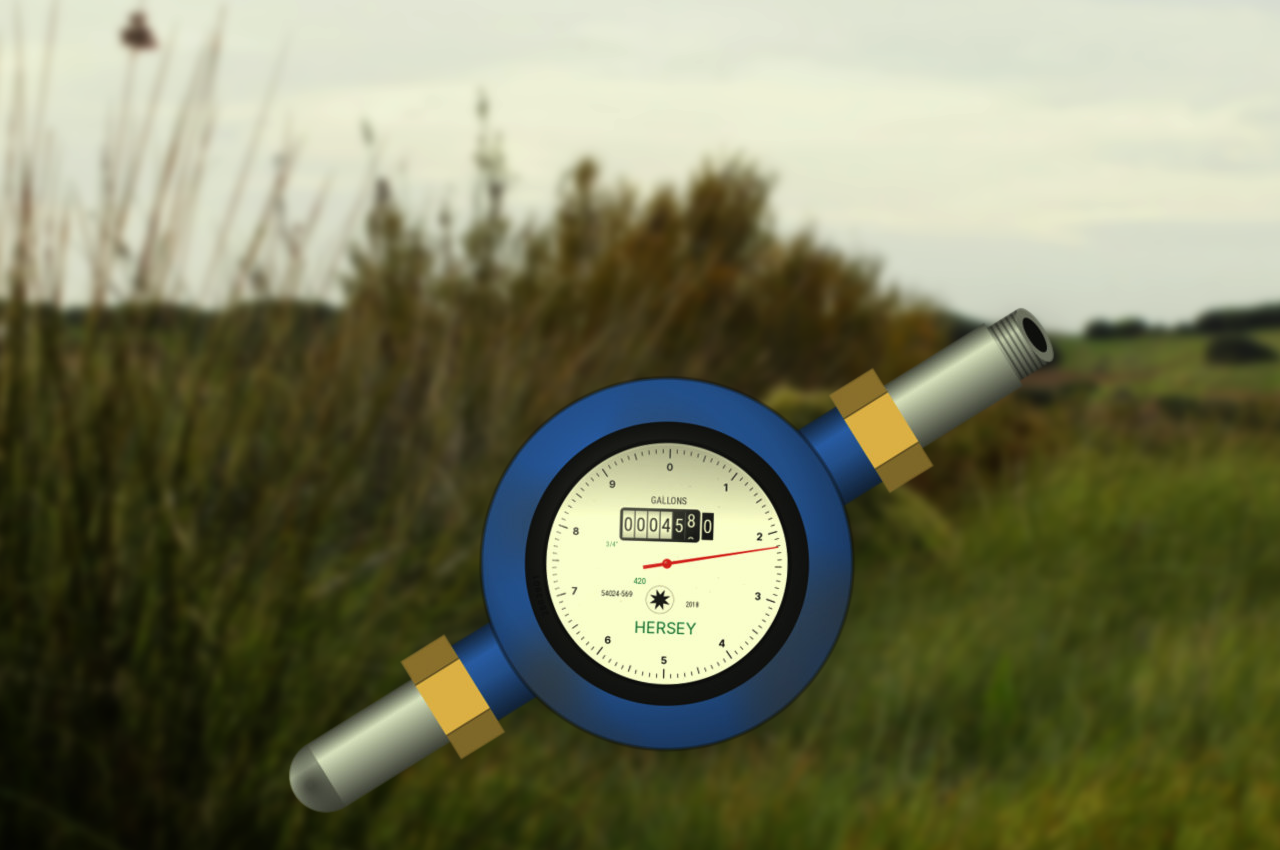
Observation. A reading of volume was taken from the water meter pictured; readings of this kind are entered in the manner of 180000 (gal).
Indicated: 4582.2 (gal)
